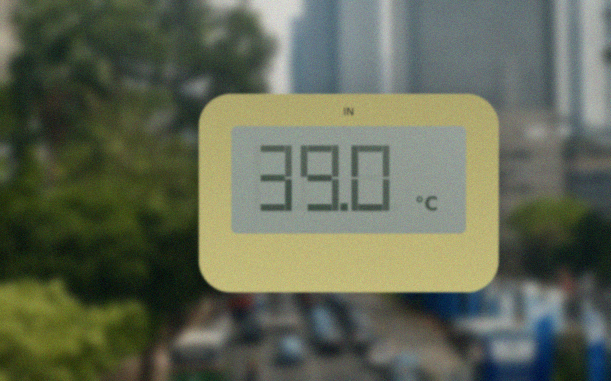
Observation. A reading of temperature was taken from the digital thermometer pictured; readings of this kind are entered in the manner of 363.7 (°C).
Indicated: 39.0 (°C)
